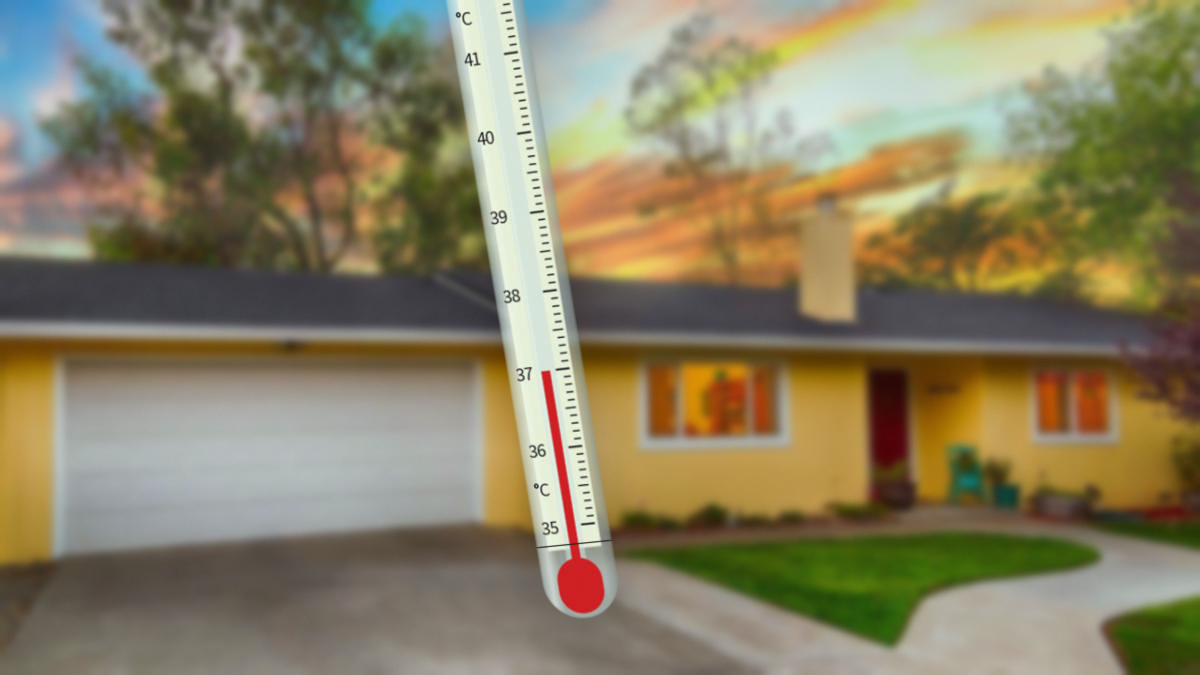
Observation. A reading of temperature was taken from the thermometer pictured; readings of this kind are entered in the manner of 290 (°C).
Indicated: 37 (°C)
